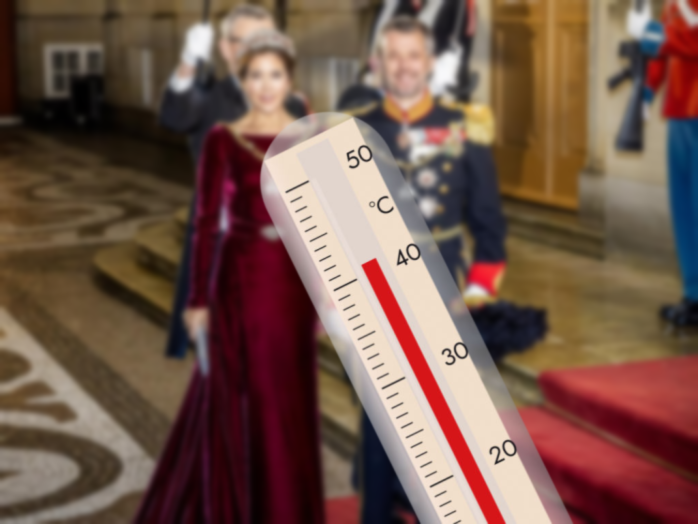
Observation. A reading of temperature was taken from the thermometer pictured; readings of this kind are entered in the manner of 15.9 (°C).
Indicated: 41 (°C)
